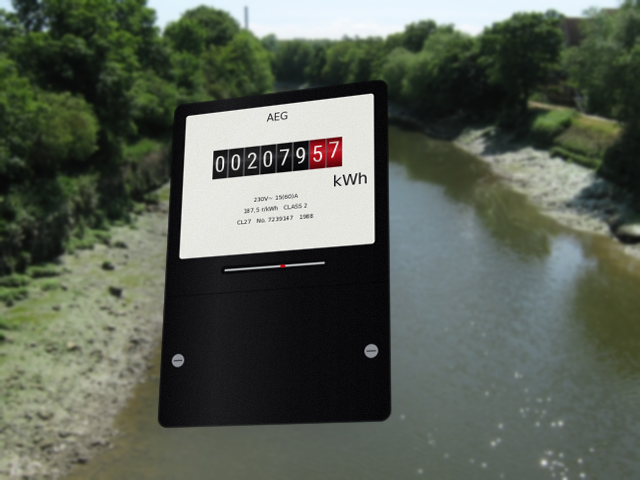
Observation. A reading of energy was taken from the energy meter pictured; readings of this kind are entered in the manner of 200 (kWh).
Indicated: 2079.57 (kWh)
